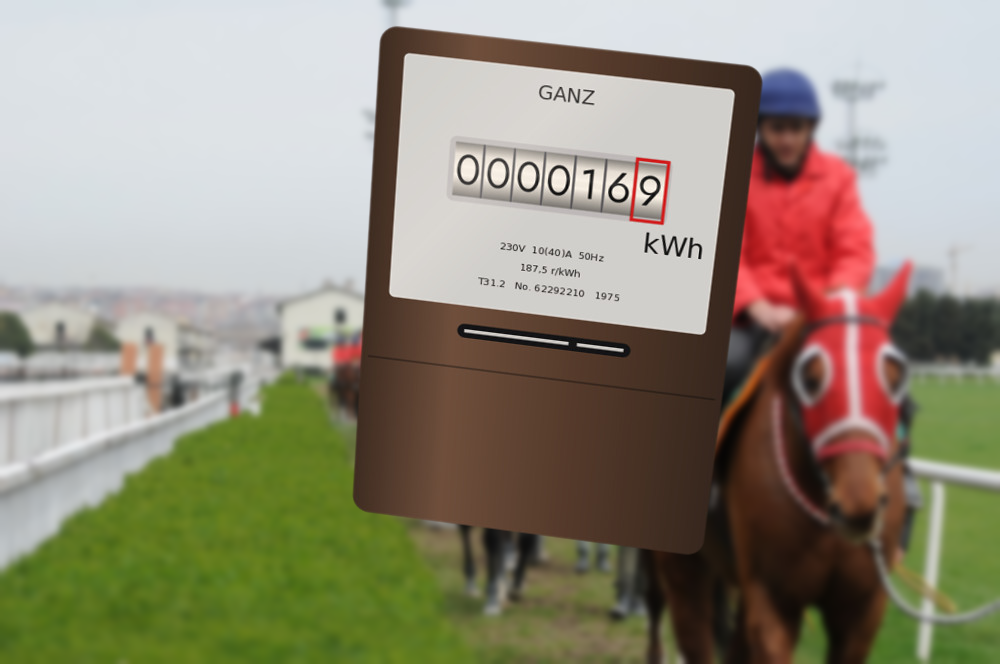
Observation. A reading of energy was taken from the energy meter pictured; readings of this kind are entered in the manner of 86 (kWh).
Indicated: 16.9 (kWh)
